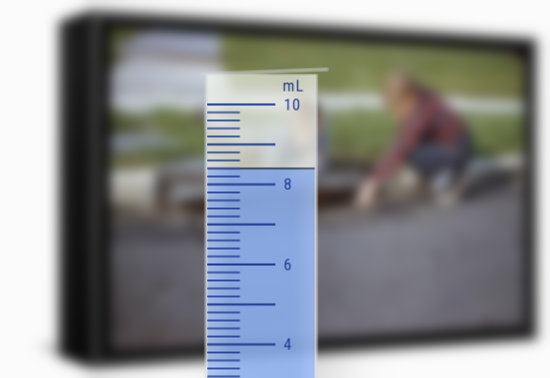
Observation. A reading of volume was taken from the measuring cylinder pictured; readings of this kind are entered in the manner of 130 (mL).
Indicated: 8.4 (mL)
